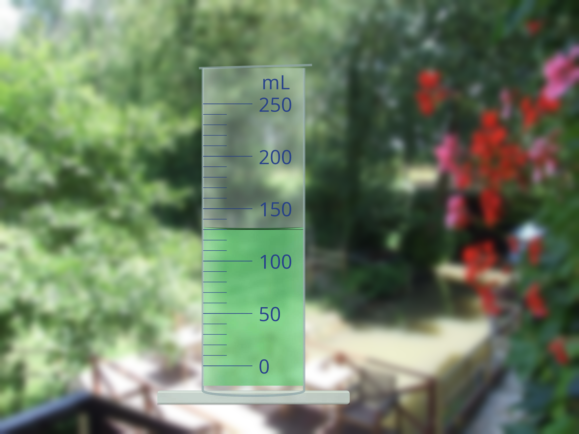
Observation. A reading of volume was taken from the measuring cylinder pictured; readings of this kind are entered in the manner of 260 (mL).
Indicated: 130 (mL)
